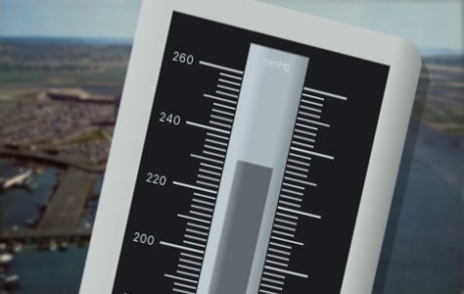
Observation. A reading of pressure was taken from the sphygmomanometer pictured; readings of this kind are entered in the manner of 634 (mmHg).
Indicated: 232 (mmHg)
